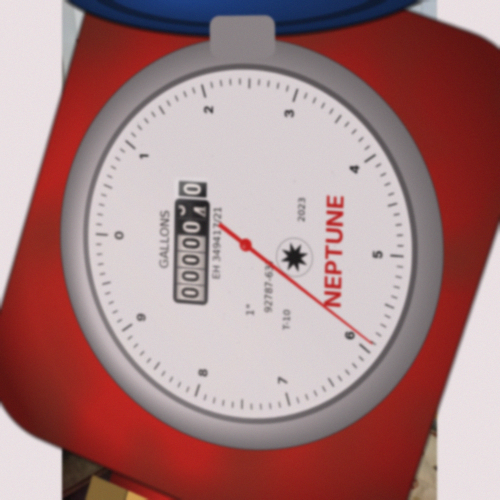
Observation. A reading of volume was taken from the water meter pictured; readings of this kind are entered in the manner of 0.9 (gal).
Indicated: 35.9 (gal)
